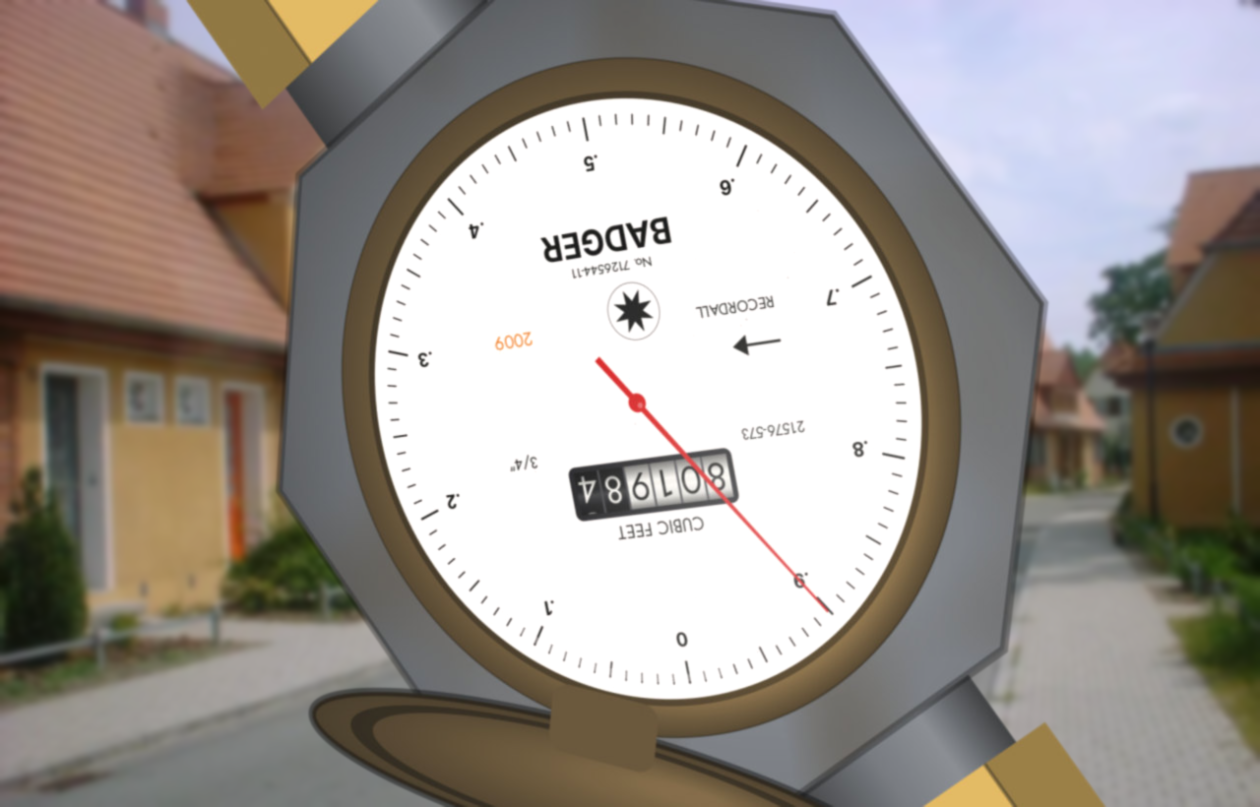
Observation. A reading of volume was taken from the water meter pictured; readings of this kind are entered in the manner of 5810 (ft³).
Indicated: 801983.90 (ft³)
